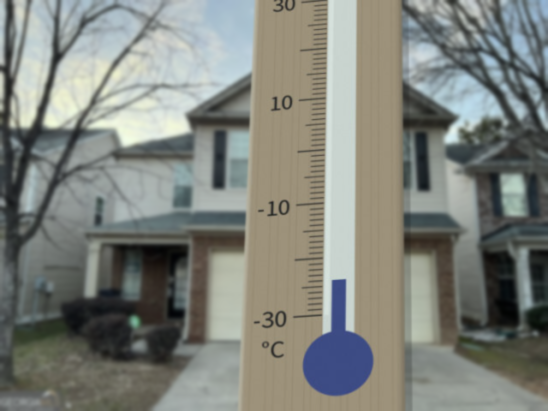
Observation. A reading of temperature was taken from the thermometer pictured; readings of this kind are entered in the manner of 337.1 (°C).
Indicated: -24 (°C)
